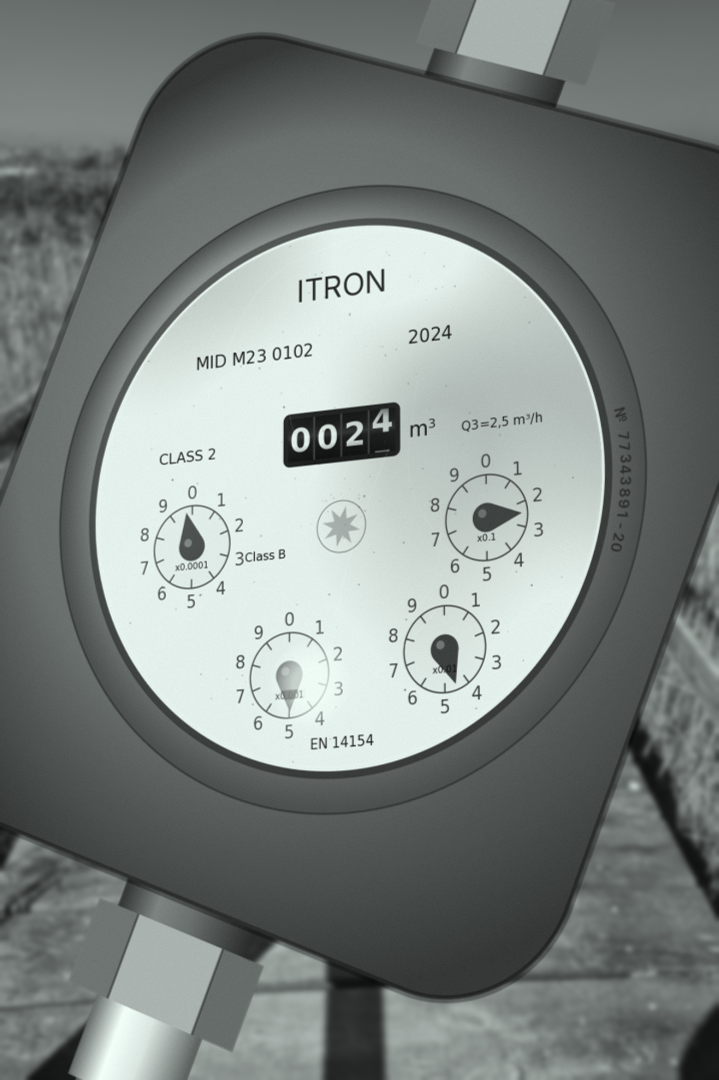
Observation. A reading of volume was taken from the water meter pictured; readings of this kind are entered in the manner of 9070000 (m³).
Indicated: 24.2449 (m³)
